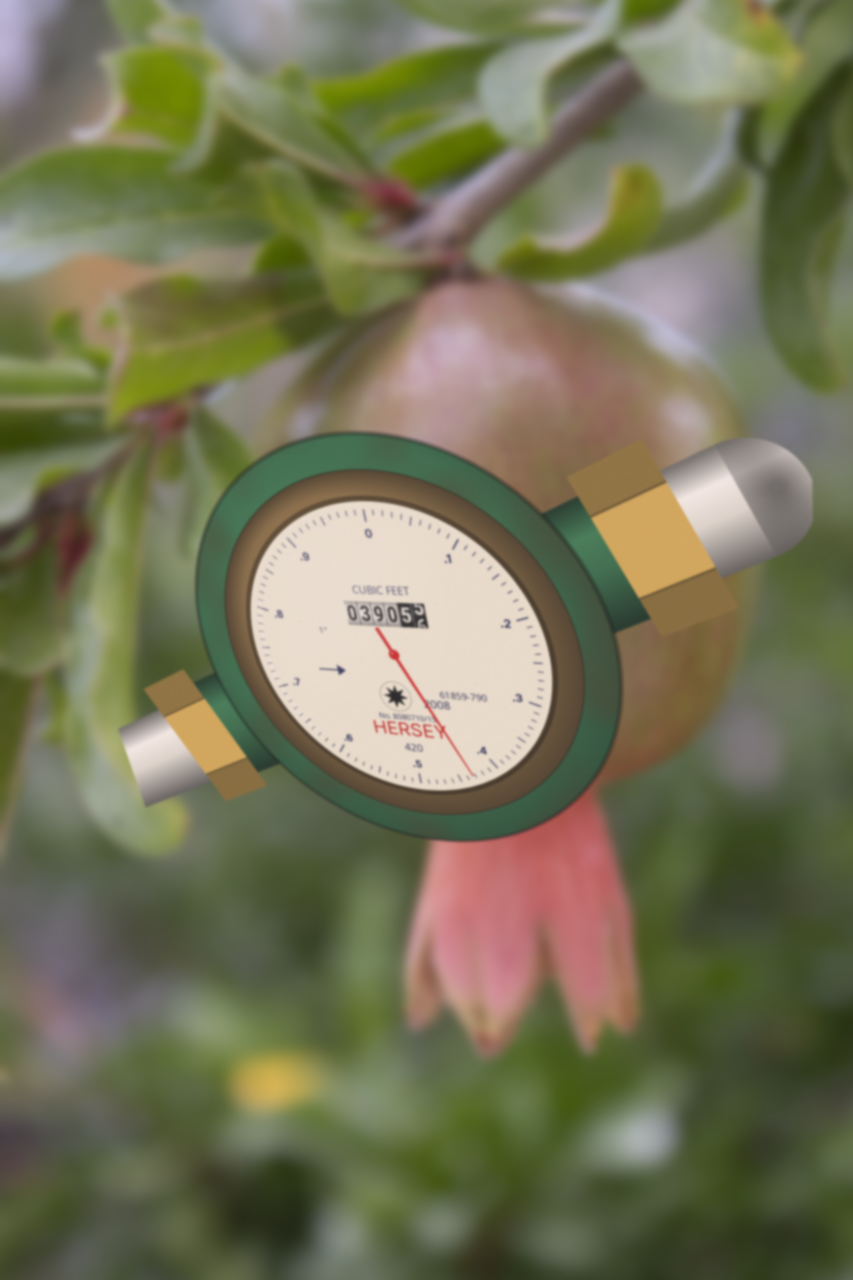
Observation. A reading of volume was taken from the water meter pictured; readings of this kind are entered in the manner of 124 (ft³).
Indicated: 39055.43 (ft³)
